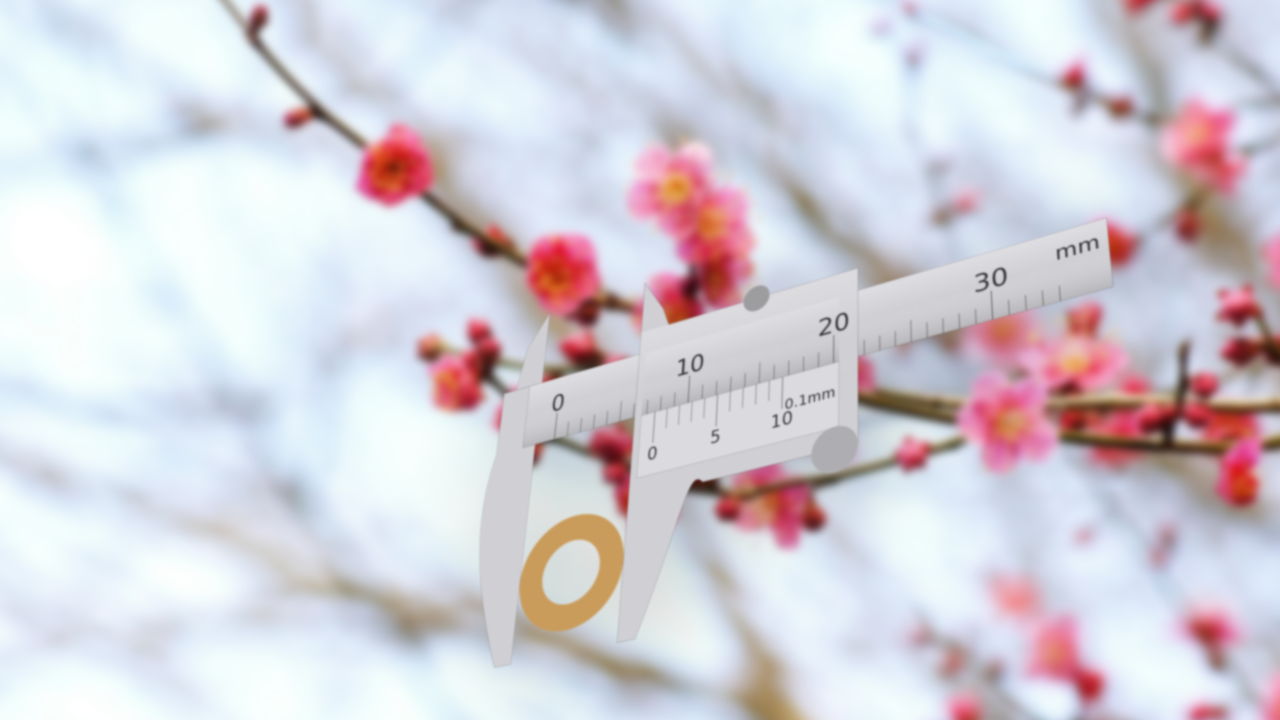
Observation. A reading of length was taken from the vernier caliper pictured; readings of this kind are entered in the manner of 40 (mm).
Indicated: 7.6 (mm)
